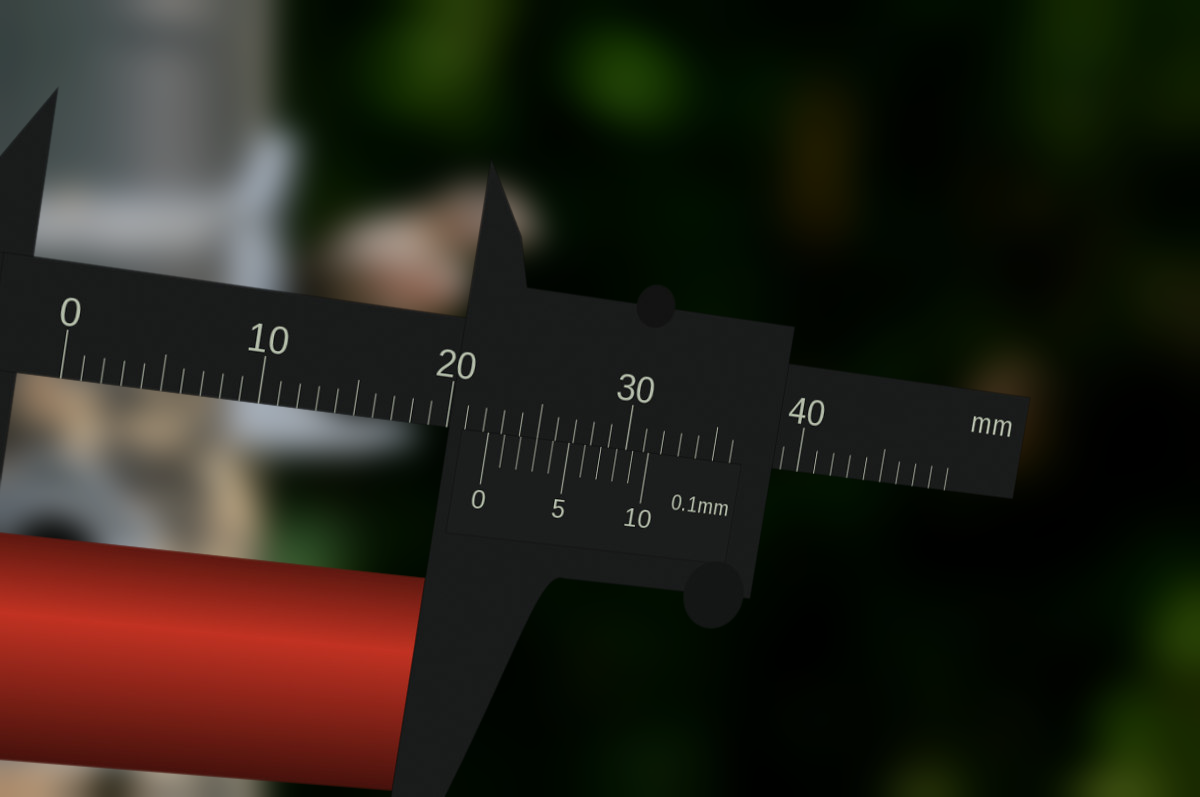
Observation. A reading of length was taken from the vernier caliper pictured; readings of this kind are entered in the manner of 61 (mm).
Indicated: 22.3 (mm)
